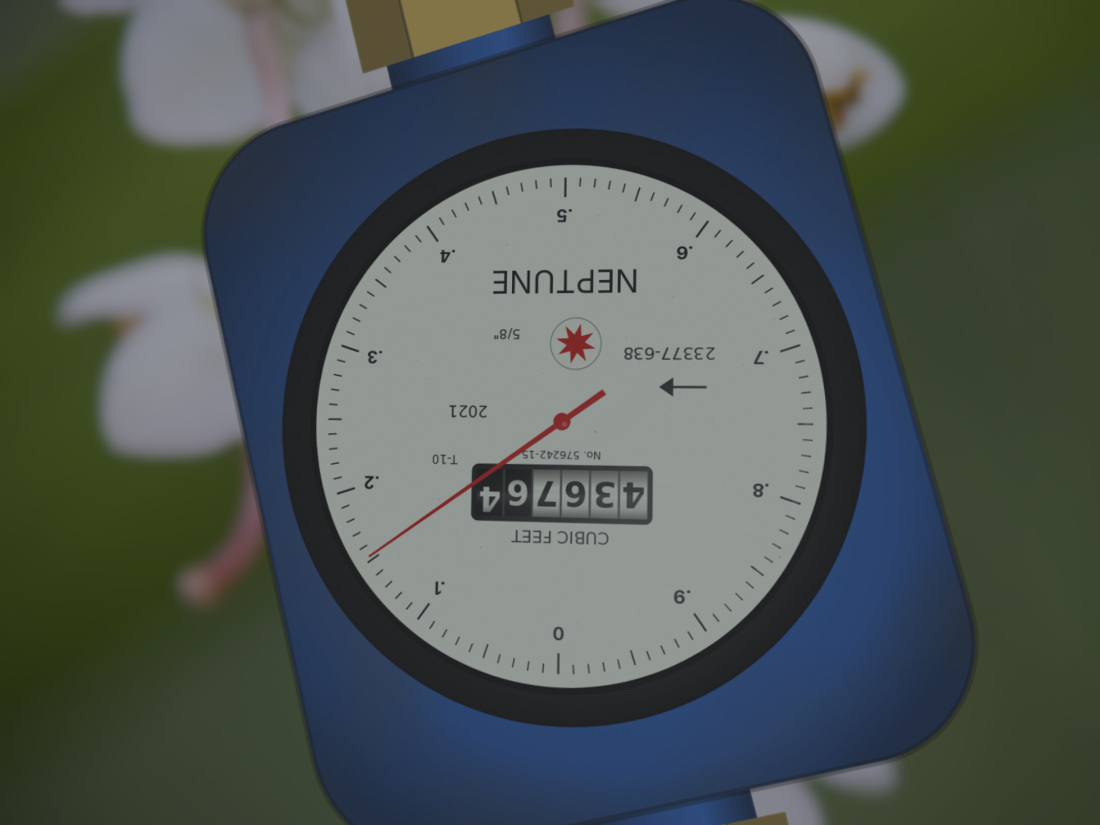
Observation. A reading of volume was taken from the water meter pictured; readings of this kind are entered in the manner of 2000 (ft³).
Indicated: 436764.15 (ft³)
